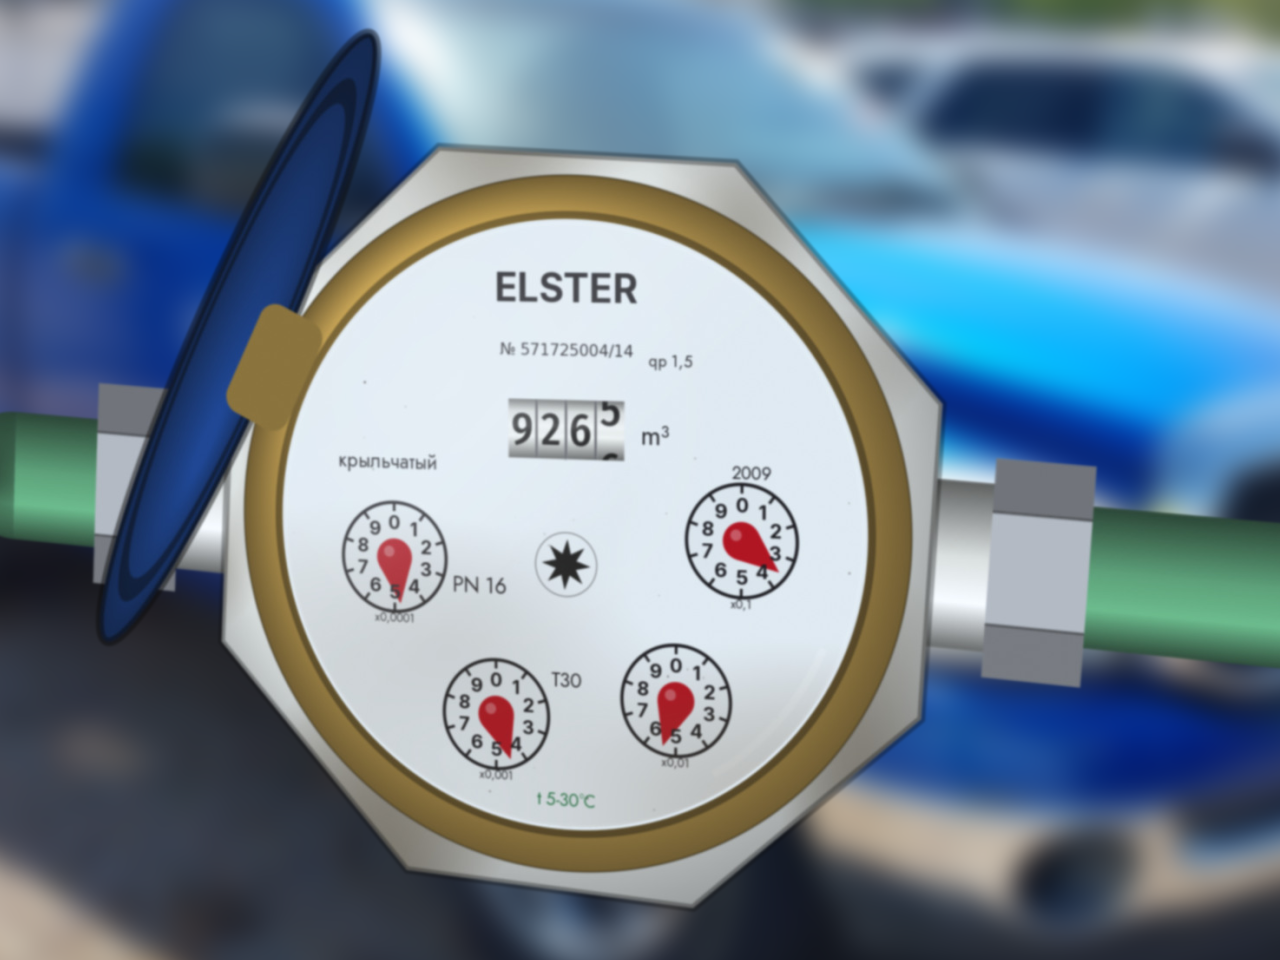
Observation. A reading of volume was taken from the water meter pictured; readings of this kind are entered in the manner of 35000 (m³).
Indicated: 9265.3544 (m³)
